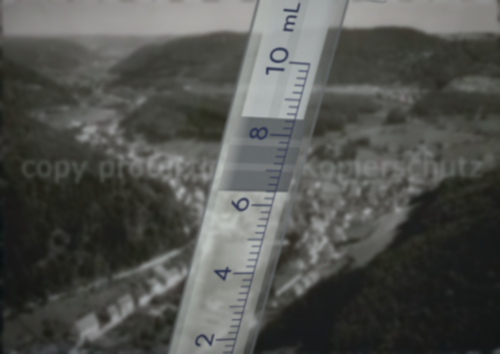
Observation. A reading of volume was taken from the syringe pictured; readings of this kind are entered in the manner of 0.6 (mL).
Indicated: 6.4 (mL)
